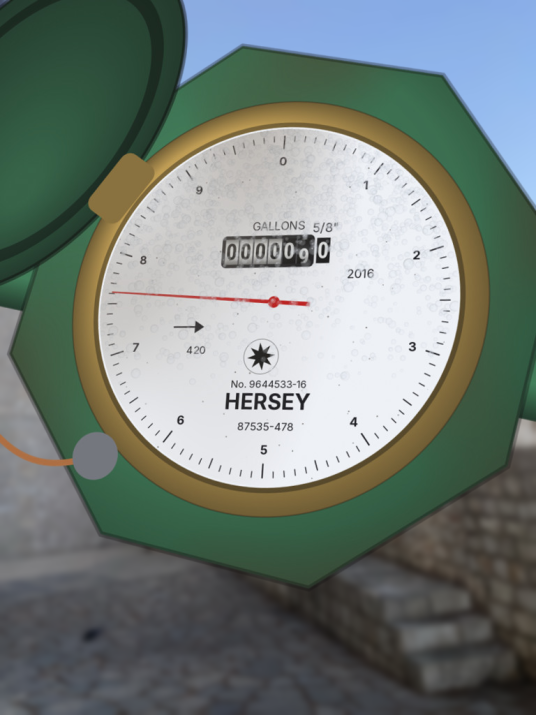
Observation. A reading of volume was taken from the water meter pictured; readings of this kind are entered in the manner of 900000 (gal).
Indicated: 87.6 (gal)
